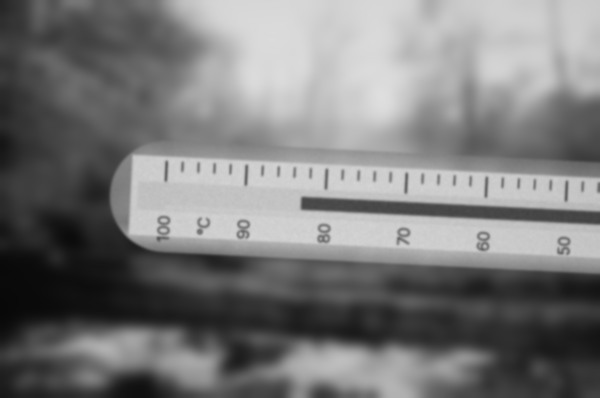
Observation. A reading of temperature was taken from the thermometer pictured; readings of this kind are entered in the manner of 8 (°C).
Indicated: 83 (°C)
